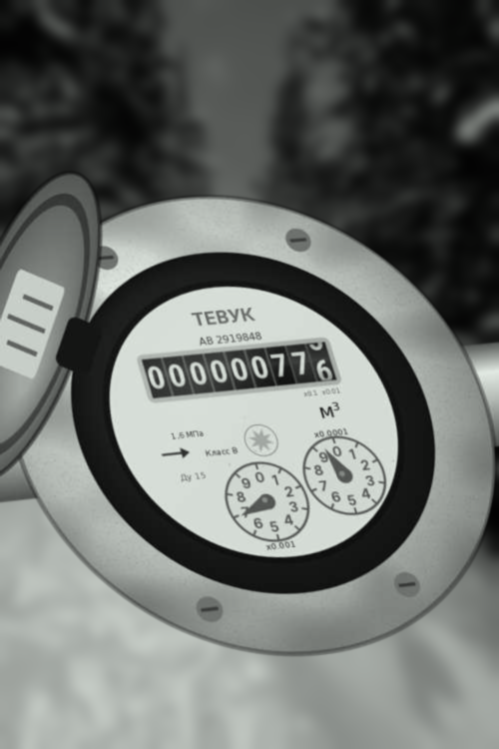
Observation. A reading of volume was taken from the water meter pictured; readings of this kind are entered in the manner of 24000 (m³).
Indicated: 7.7569 (m³)
